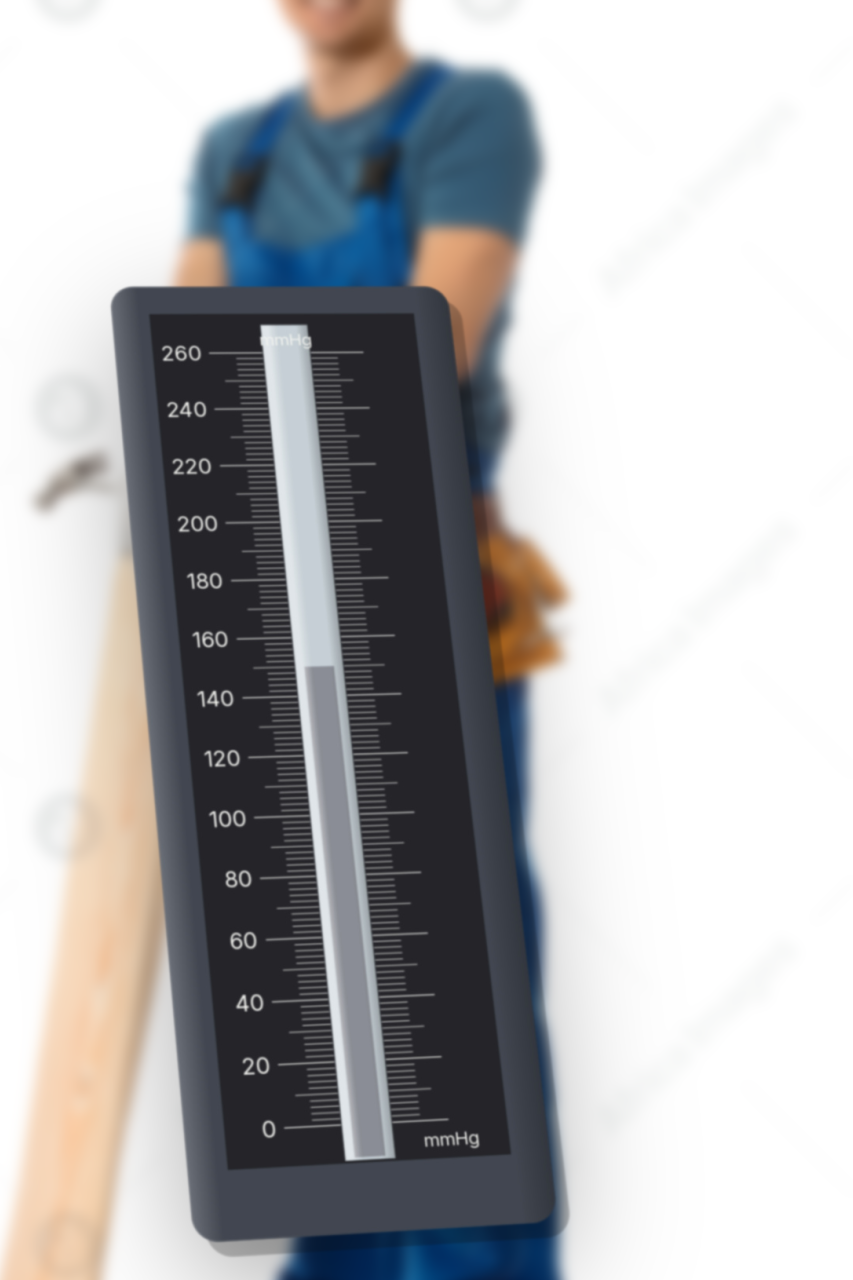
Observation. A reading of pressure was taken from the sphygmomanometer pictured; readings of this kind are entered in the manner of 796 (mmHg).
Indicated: 150 (mmHg)
